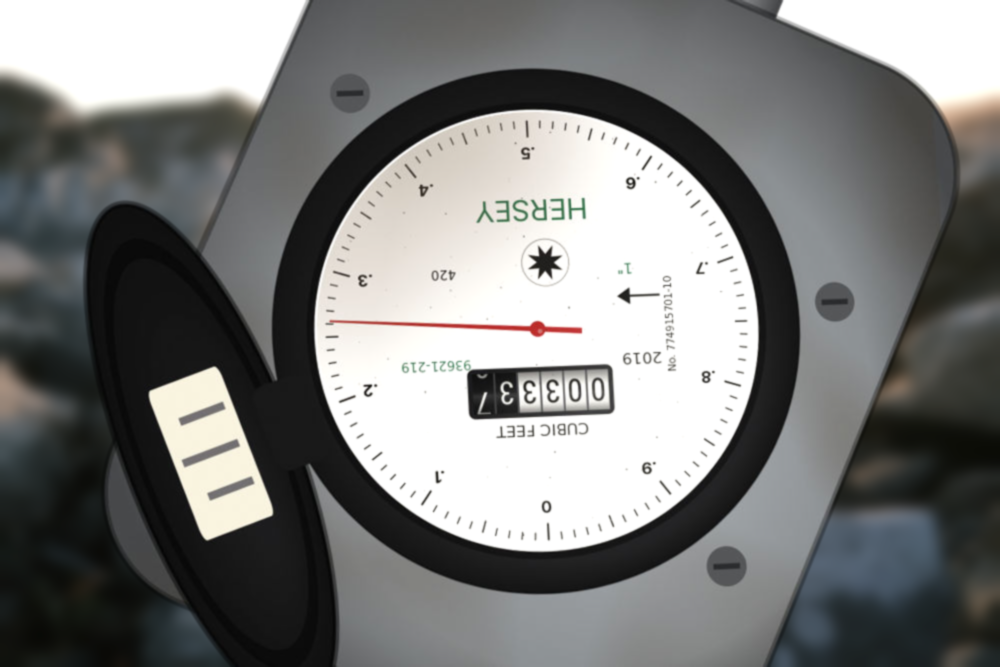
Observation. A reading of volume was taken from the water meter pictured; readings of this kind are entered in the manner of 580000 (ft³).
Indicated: 3337.26 (ft³)
